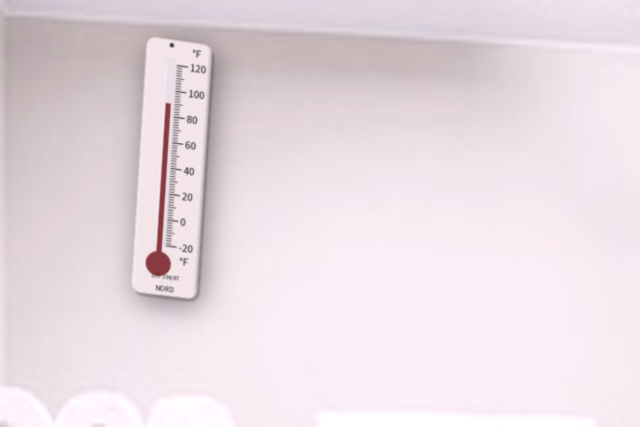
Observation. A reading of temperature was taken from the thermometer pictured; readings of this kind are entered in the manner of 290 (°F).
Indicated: 90 (°F)
